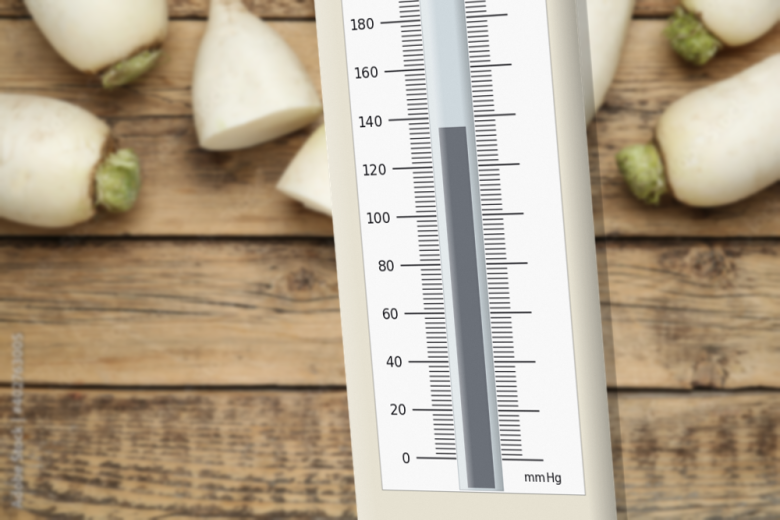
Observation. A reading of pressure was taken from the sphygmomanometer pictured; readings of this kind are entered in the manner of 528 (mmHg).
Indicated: 136 (mmHg)
